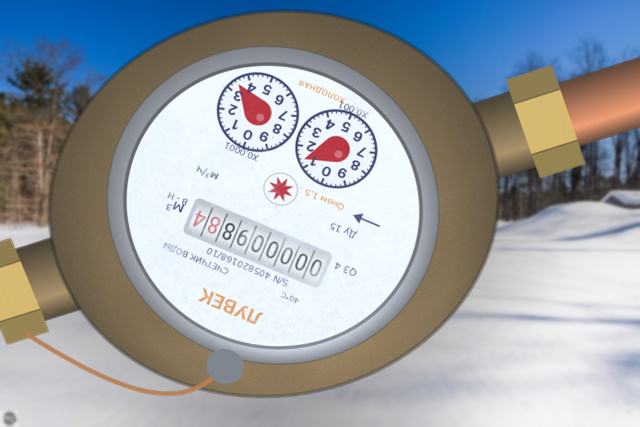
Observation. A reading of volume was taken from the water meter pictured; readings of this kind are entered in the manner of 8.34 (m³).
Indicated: 98.8413 (m³)
